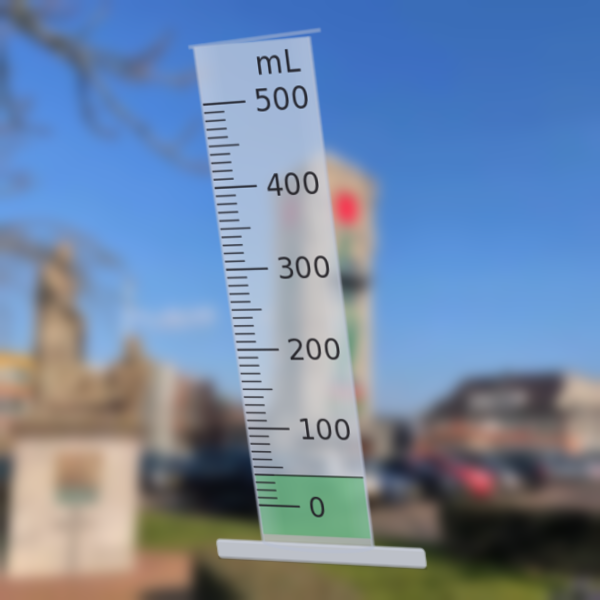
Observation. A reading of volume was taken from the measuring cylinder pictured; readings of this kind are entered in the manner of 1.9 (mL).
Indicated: 40 (mL)
